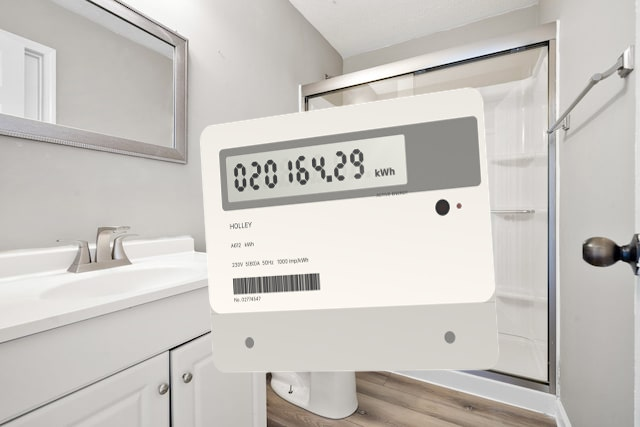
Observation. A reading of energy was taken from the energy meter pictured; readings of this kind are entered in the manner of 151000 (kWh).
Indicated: 20164.29 (kWh)
